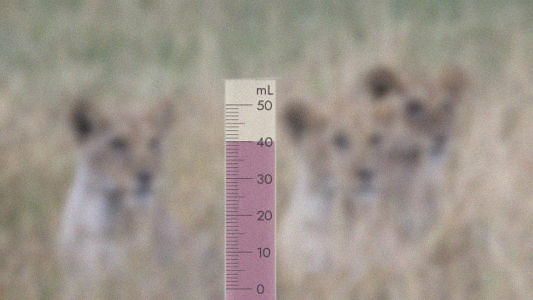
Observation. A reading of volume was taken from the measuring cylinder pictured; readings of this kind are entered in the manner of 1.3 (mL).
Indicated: 40 (mL)
